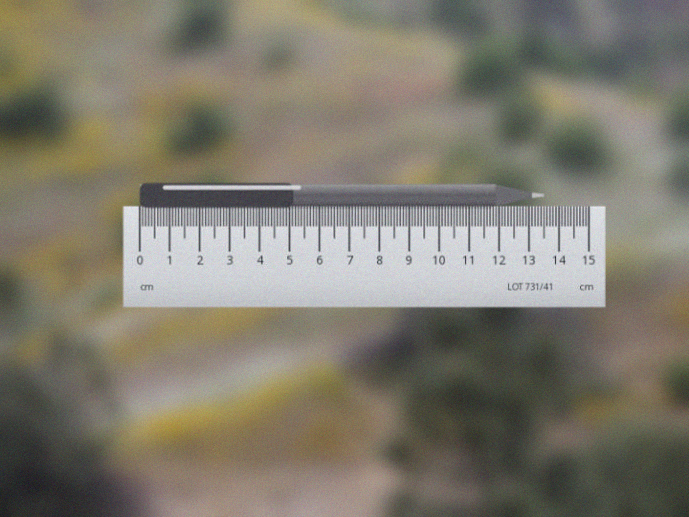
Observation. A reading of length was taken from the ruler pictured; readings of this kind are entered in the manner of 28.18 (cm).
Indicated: 13.5 (cm)
